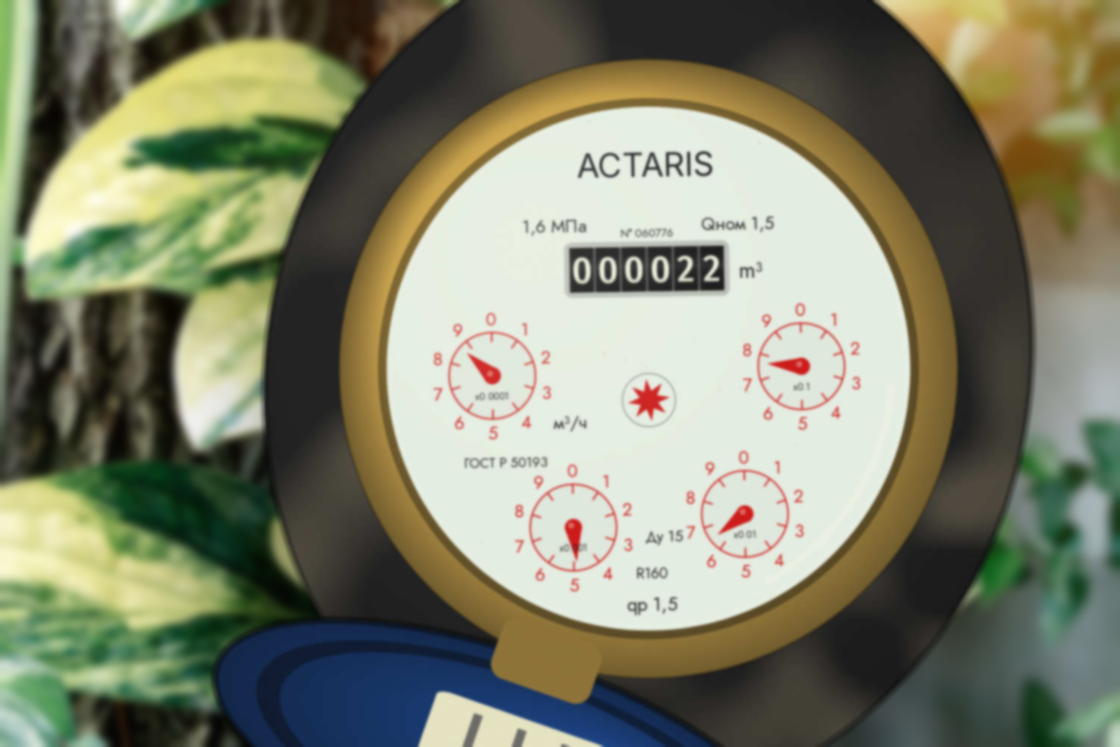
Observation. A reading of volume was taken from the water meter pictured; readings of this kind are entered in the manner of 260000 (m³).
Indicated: 22.7648 (m³)
